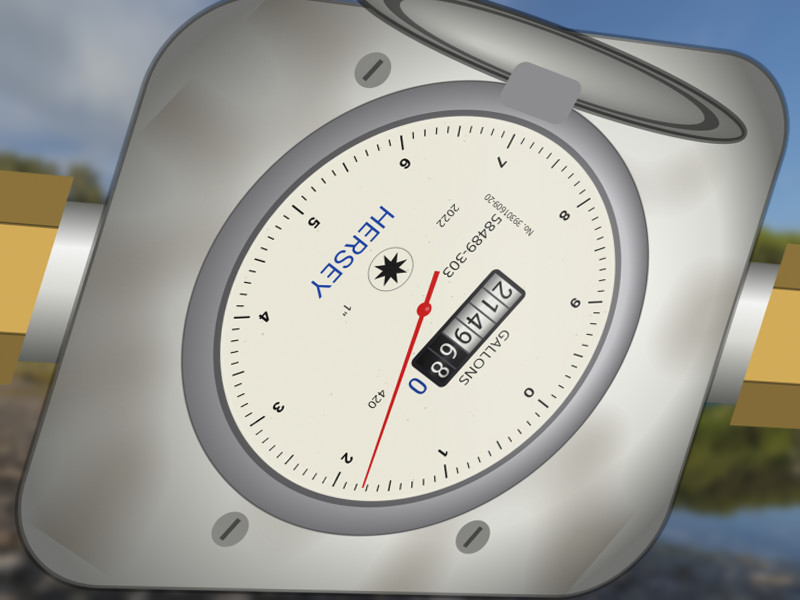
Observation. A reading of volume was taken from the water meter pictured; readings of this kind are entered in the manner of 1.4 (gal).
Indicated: 2149681.7 (gal)
